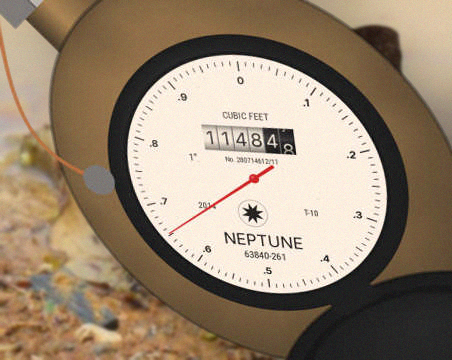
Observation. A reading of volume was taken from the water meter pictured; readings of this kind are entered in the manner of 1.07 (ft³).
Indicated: 114847.65 (ft³)
